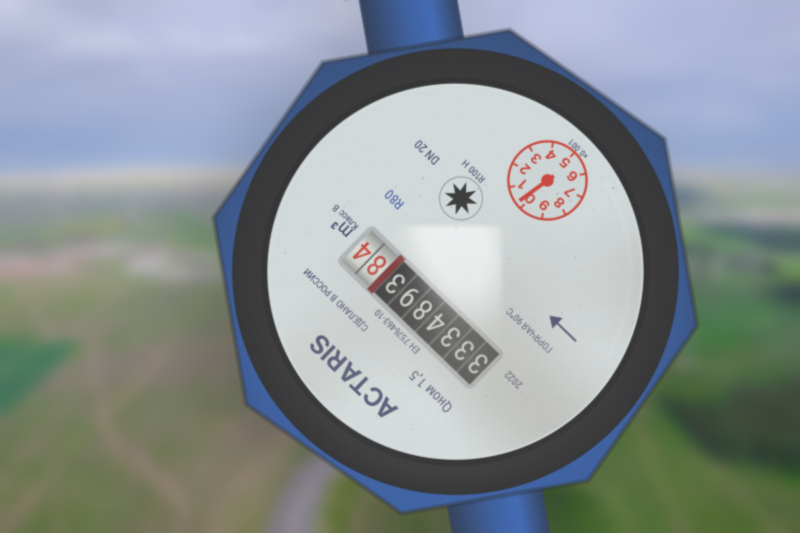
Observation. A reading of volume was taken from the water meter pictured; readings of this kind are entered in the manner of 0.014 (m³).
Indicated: 3334893.840 (m³)
